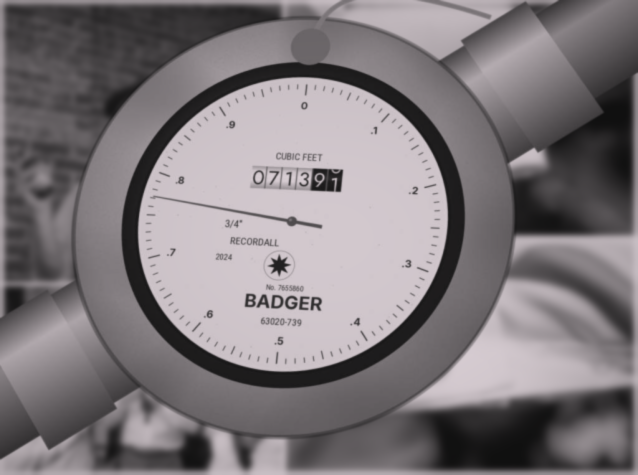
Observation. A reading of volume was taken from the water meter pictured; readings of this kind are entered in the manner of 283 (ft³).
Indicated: 71390.77 (ft³)
